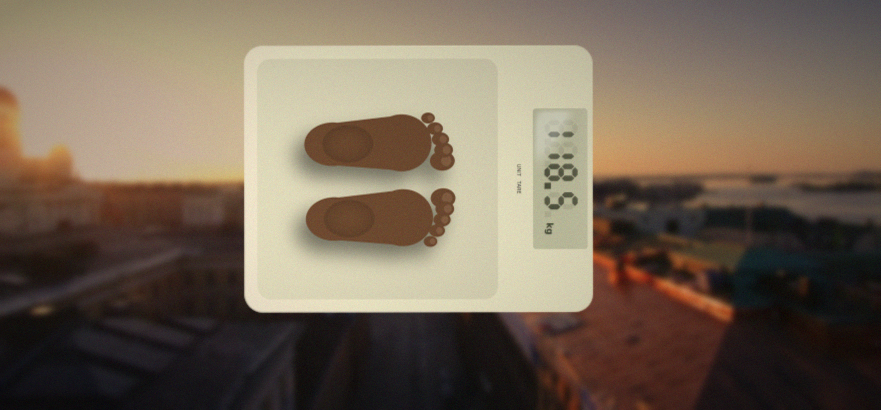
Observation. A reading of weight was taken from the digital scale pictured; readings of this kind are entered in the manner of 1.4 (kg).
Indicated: 118.5 (kg)
